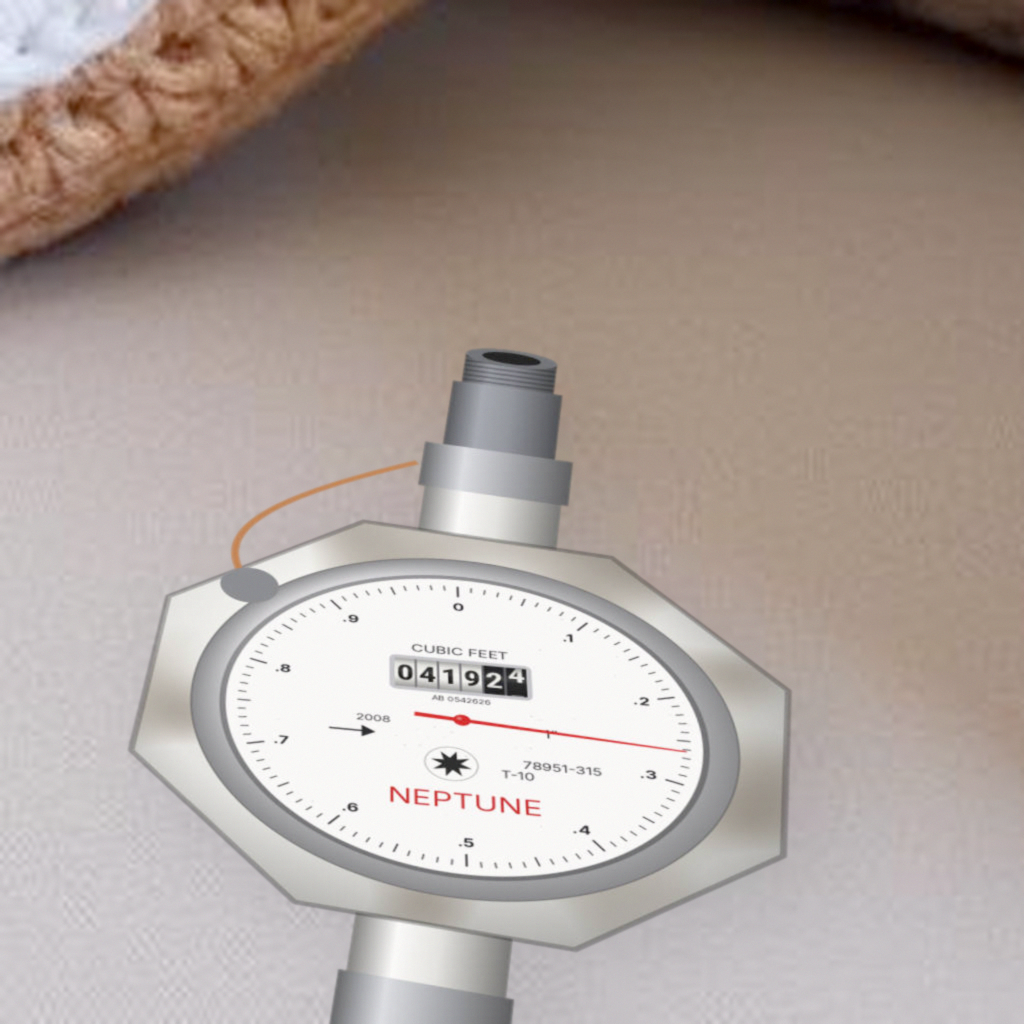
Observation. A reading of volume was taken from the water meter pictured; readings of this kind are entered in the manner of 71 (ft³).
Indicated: 41924.26 (ft³)
